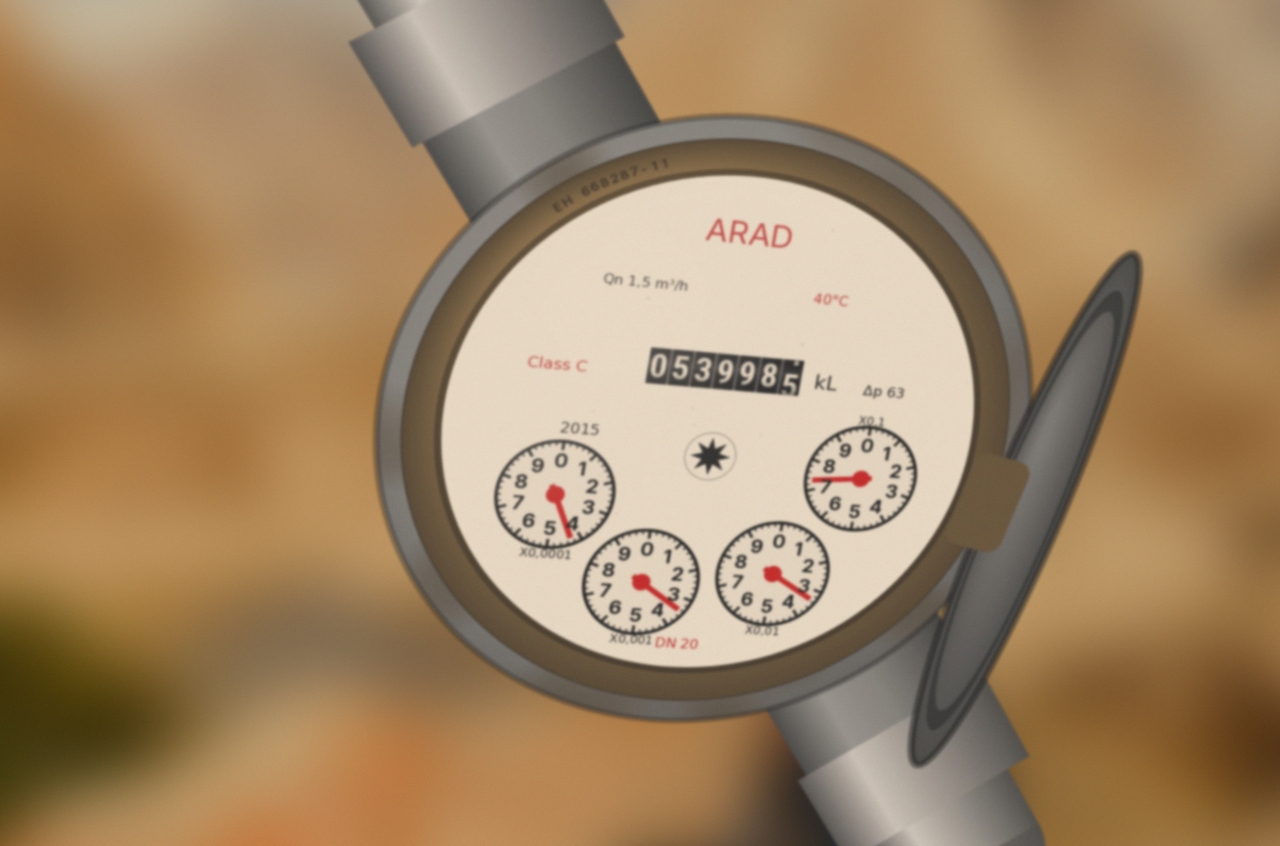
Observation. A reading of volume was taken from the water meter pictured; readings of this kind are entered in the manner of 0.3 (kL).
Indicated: 539984.7334 (kL)
